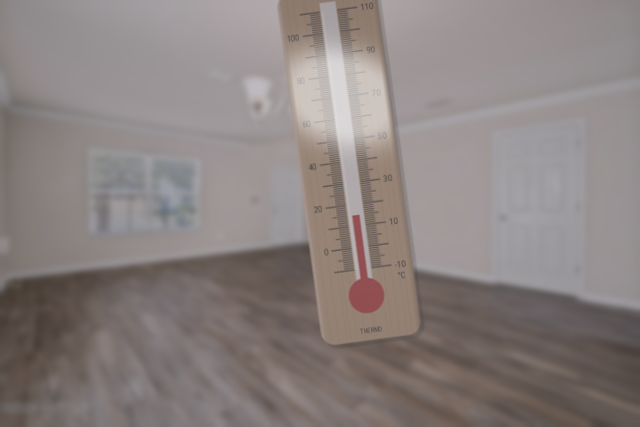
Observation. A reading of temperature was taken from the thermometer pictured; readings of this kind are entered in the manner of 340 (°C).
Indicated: 15 (°C)
